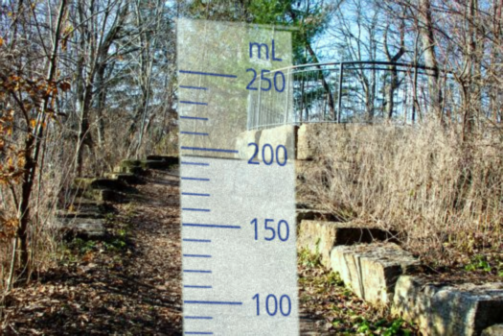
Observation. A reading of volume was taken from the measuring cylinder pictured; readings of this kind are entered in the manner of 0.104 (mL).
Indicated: 195 (mL)
